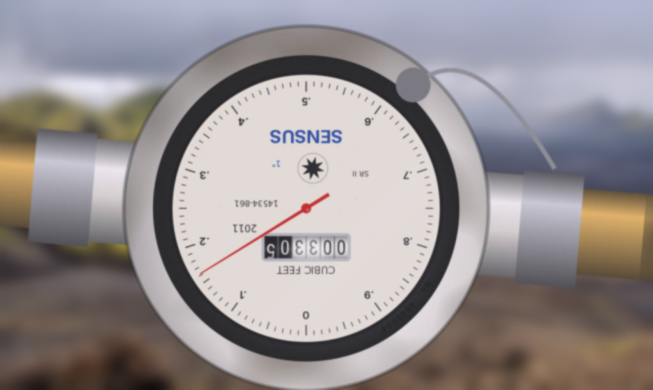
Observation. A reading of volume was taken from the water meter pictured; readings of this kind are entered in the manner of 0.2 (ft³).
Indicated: 3305.16 (ft³)
